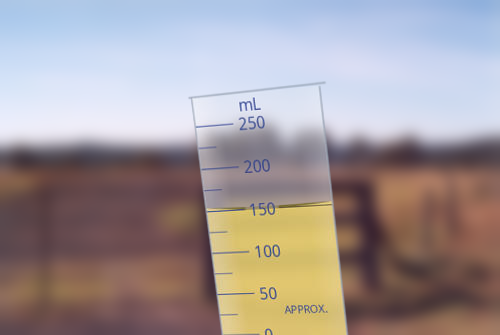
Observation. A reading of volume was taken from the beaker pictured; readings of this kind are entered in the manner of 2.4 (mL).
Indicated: 150 (mL)
